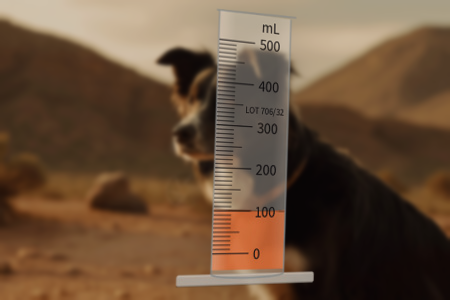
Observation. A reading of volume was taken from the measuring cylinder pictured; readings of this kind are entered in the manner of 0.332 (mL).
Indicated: 100 (mL)
